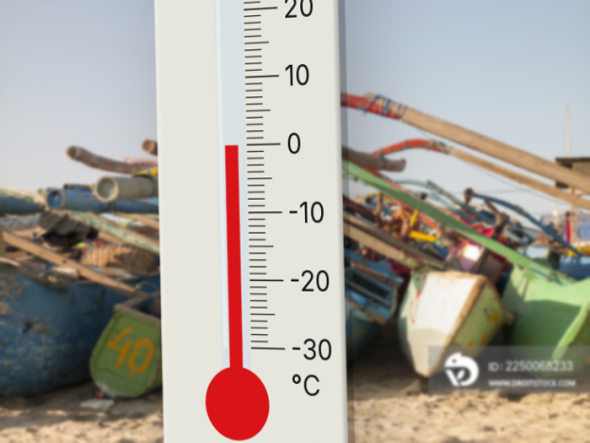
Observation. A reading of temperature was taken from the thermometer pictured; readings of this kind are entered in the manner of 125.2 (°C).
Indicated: 0 (°C)
